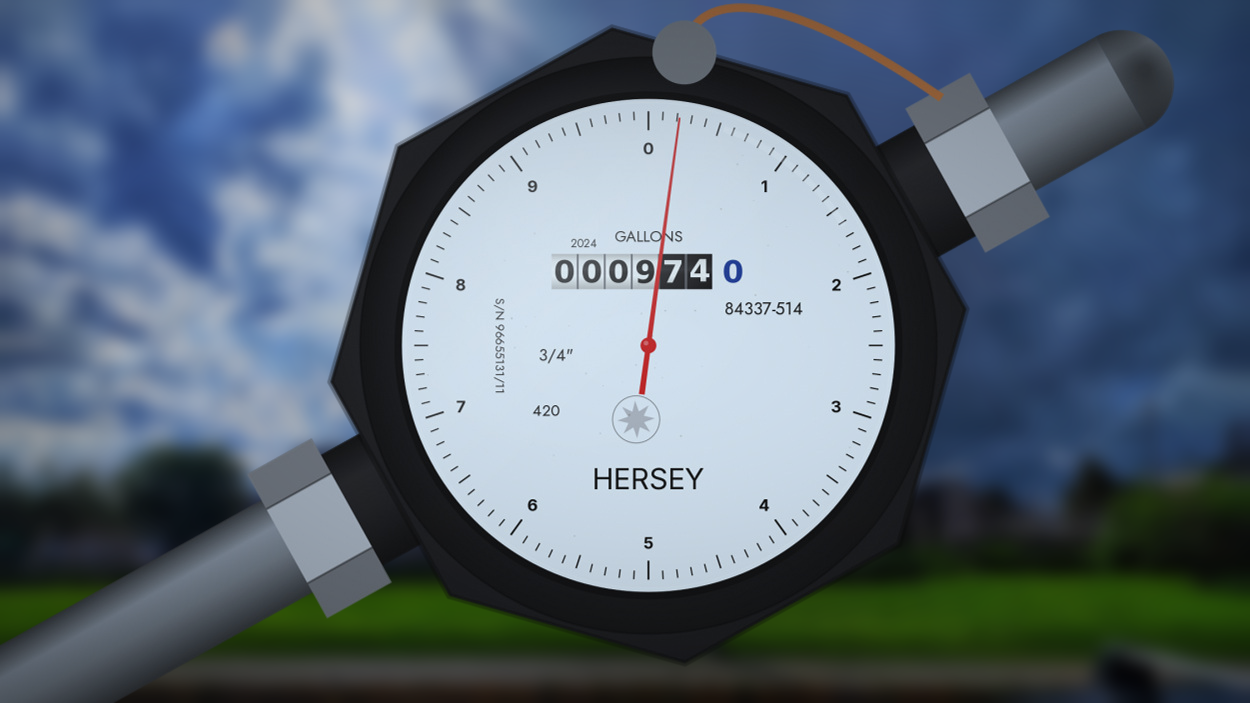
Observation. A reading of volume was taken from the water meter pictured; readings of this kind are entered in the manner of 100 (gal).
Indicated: 9740.2 (gal)
